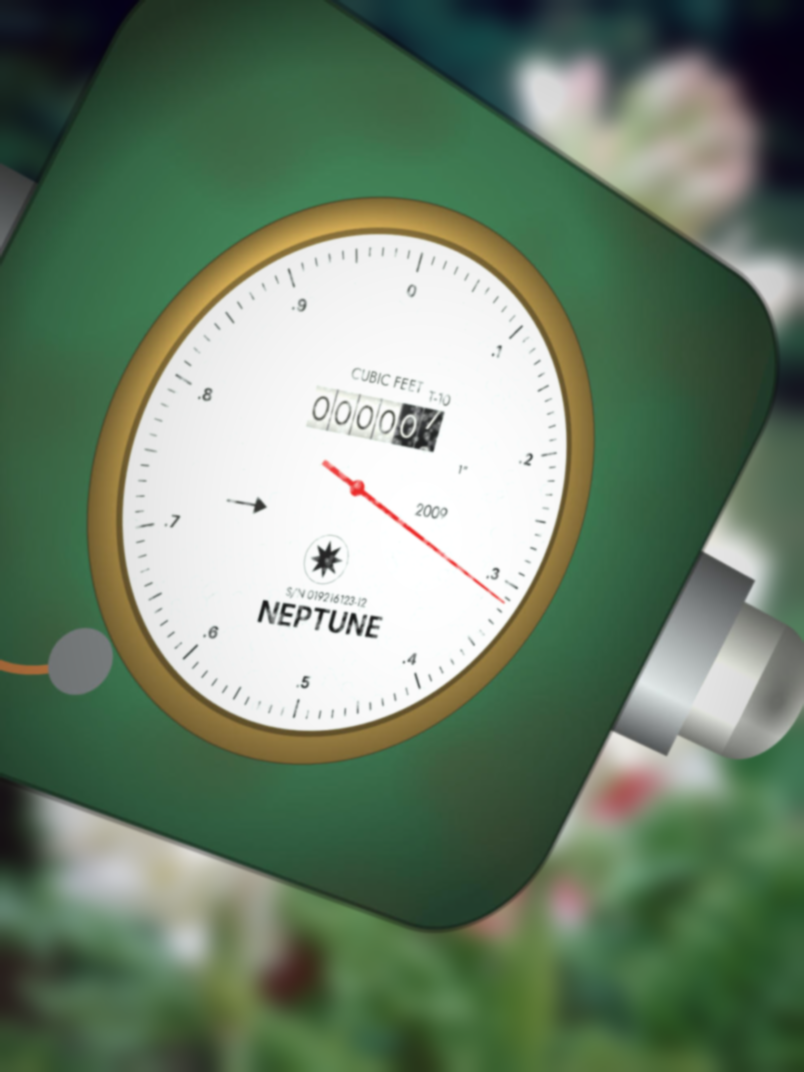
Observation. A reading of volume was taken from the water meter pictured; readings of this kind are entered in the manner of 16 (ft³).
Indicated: 7.31 (ft³)
